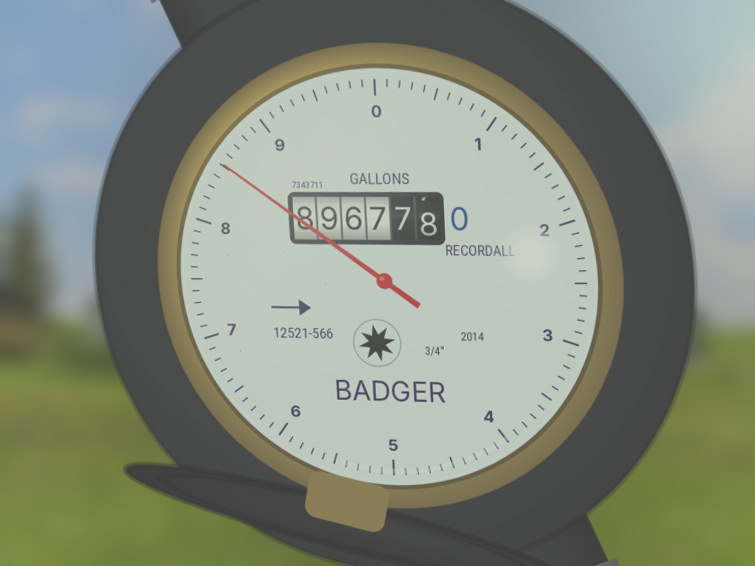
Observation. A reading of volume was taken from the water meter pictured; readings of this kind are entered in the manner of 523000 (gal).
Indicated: 8967778.5 (gal)
